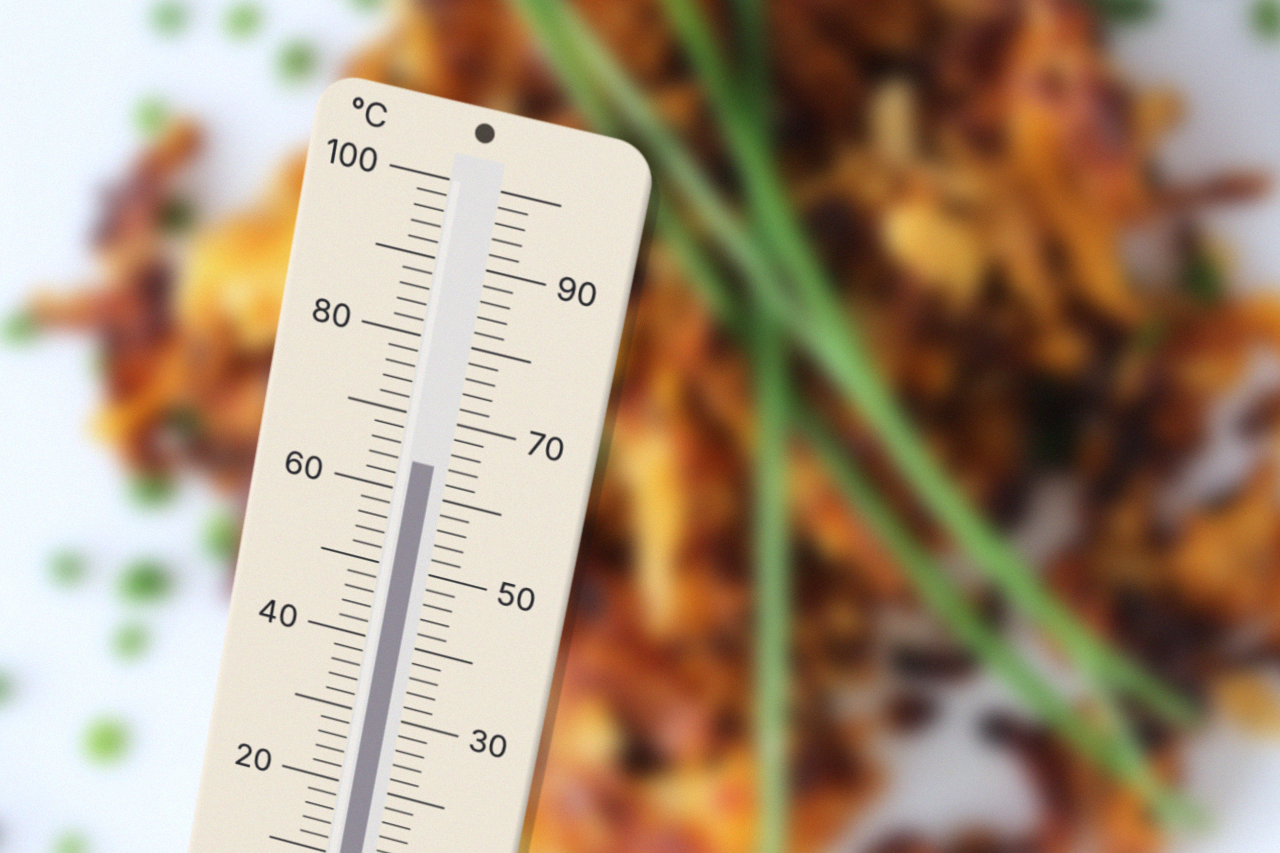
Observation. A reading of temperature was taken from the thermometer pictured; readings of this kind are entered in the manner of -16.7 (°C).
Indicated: 64 (°C)
